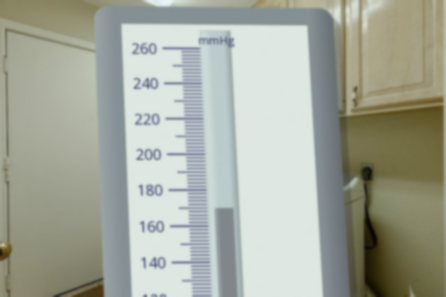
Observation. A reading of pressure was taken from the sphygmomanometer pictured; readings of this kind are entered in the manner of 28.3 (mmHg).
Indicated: 170 (mmHg)
